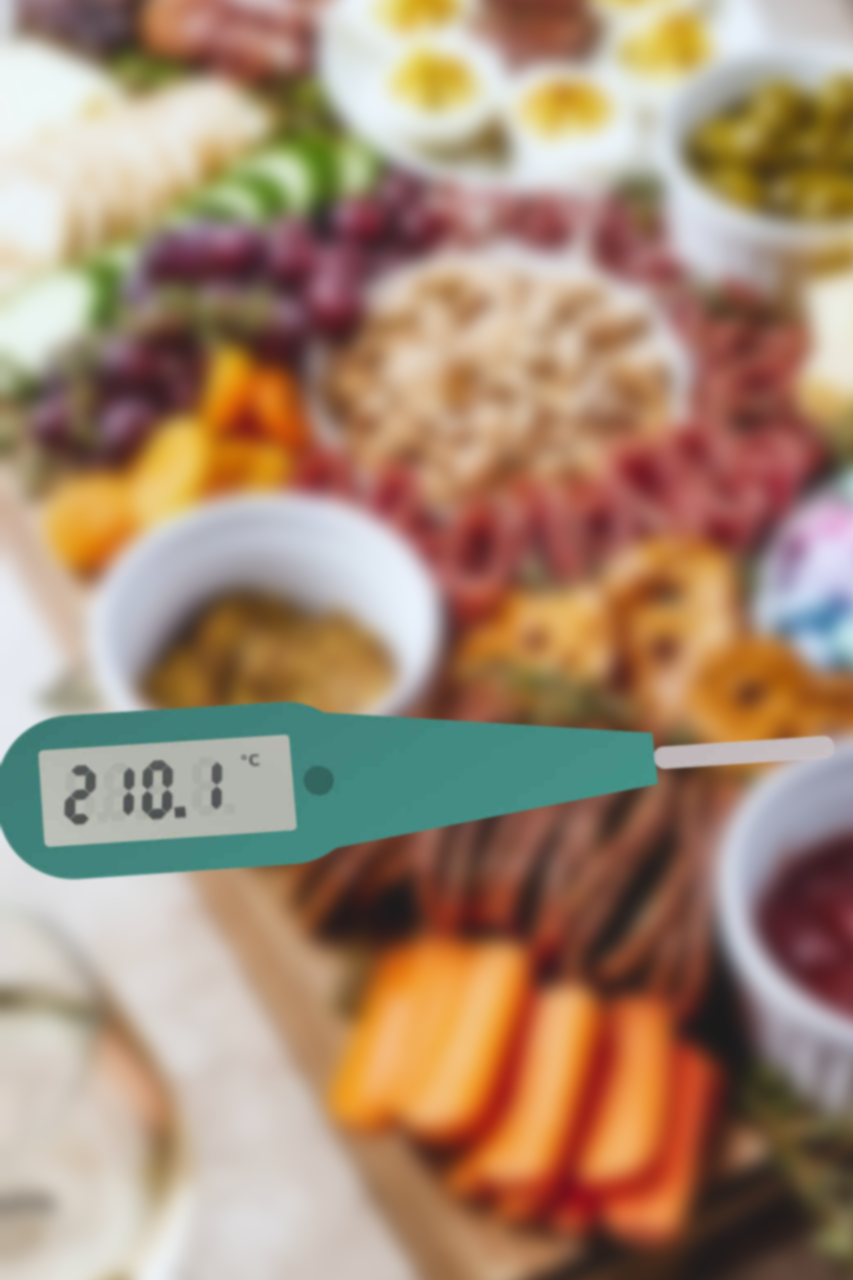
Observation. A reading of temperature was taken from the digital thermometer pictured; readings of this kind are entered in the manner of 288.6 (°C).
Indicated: 210.1 (°C)
